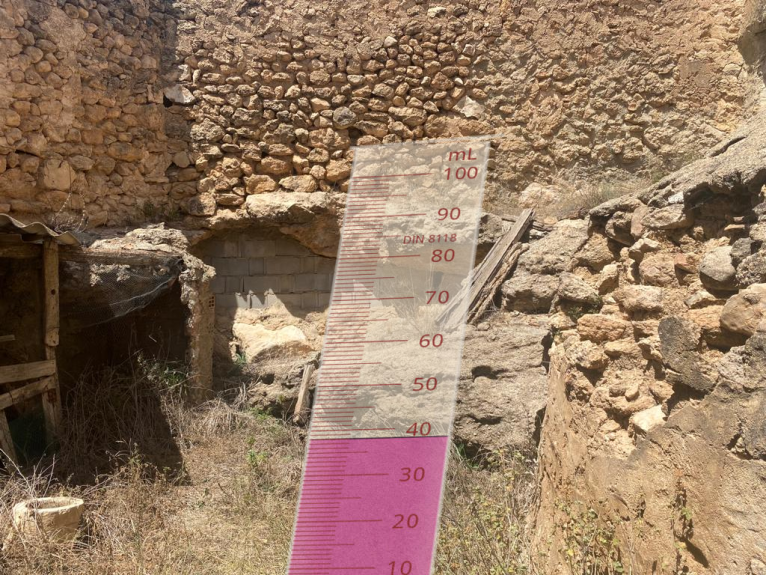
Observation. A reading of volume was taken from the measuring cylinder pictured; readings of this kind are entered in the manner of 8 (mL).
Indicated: 38 (mL)
